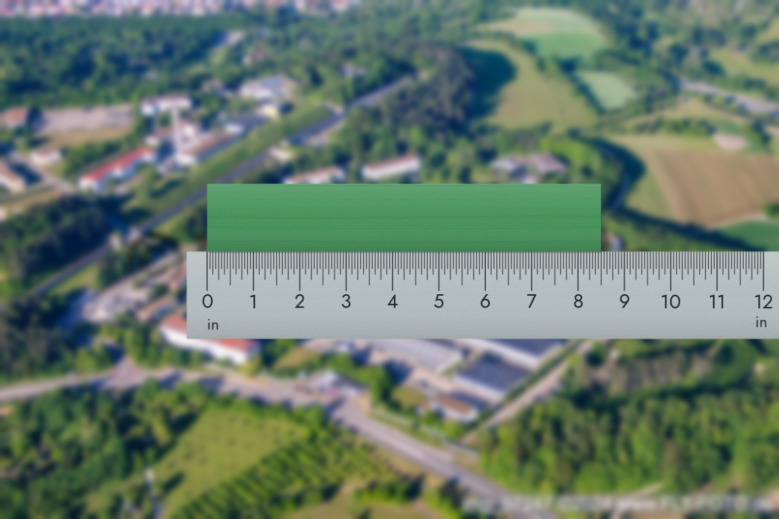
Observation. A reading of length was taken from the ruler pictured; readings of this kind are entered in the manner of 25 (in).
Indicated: 8.5 (in)
